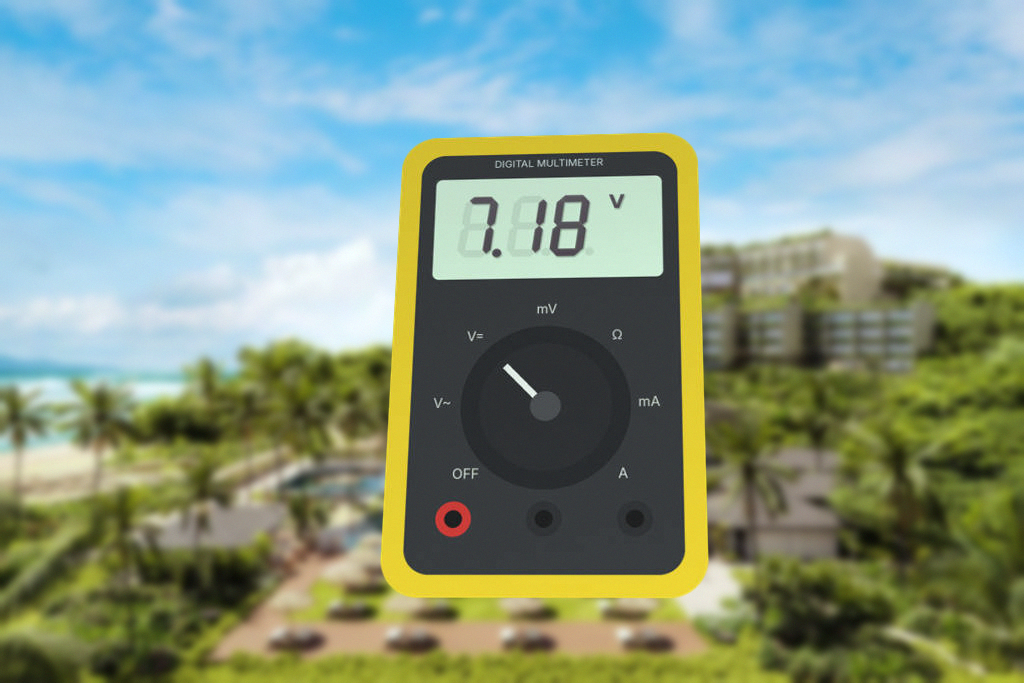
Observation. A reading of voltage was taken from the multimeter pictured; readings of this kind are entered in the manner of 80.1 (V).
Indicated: 7.18 (V)
